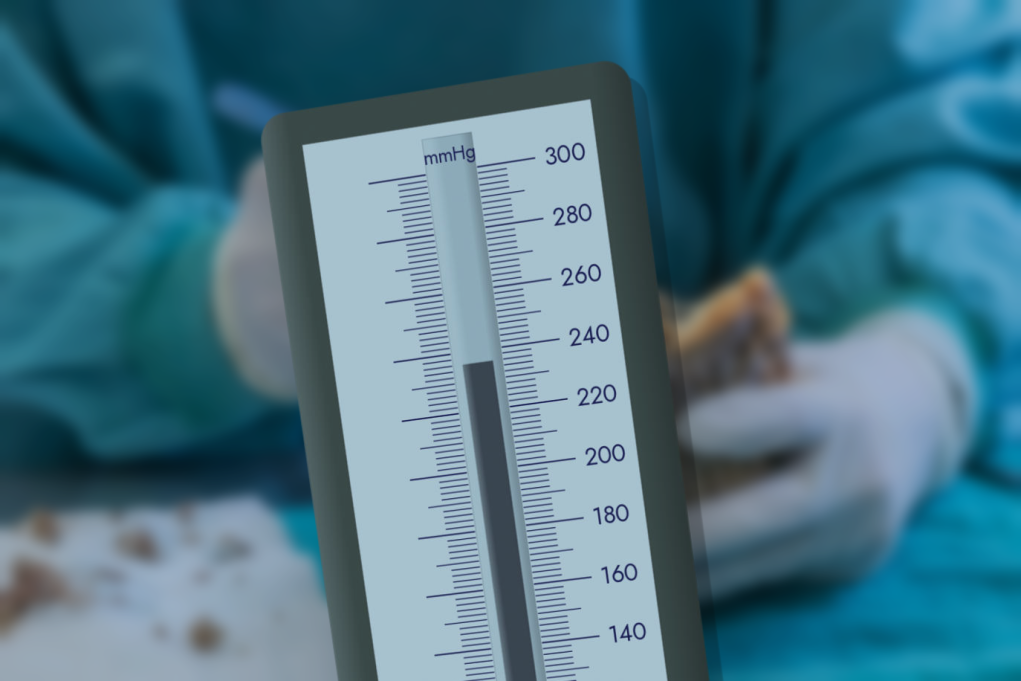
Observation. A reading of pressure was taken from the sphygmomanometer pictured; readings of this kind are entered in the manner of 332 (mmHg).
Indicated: 236 (mmHg)
